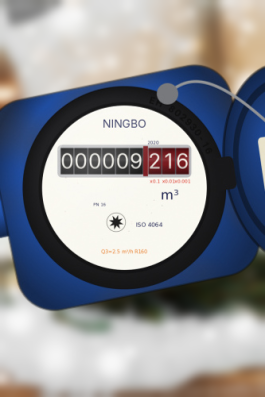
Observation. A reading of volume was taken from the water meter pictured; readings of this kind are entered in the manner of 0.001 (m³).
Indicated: 9.216 (m³)
